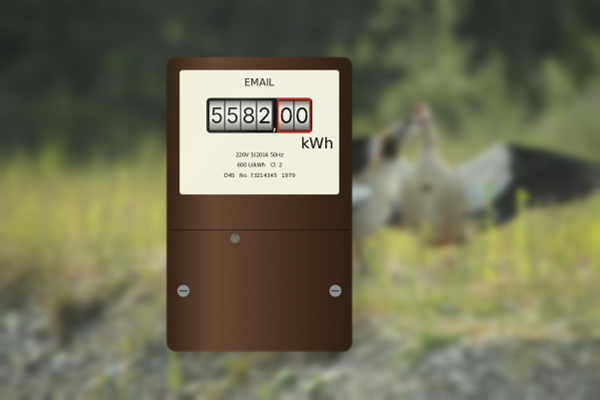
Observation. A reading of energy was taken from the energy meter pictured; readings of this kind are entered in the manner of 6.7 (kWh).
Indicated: 5582.00 (kWh)
